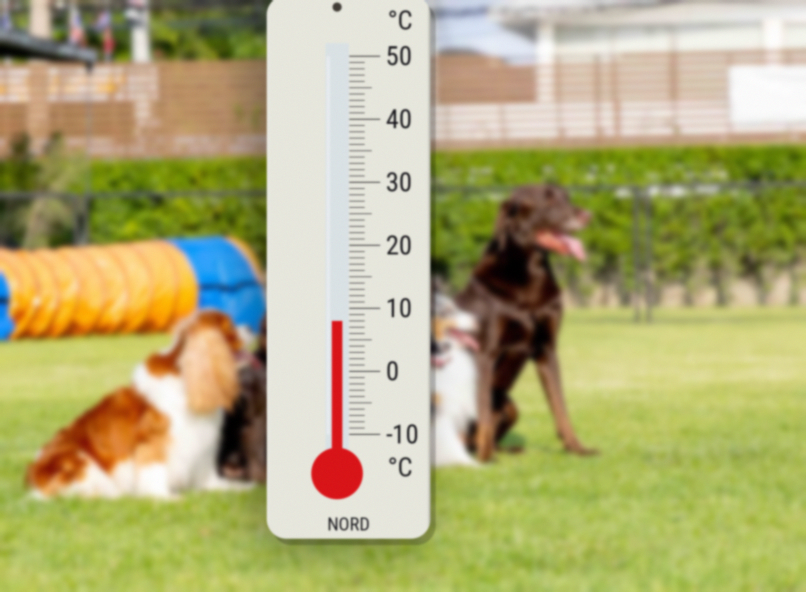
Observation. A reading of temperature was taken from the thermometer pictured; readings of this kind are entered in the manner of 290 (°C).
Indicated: 8 (°C)
